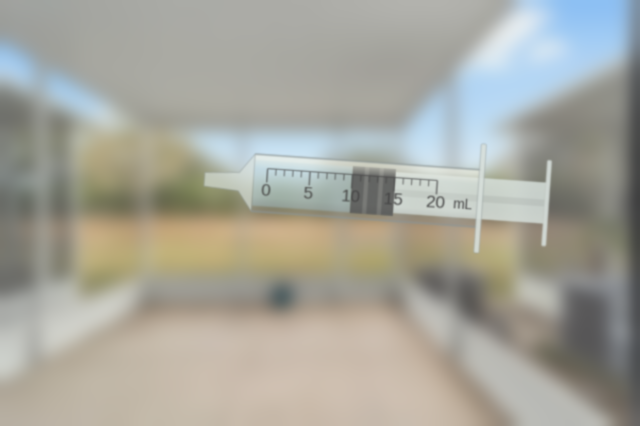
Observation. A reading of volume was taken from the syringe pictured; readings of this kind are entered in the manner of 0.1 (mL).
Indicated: 10 (mL)
